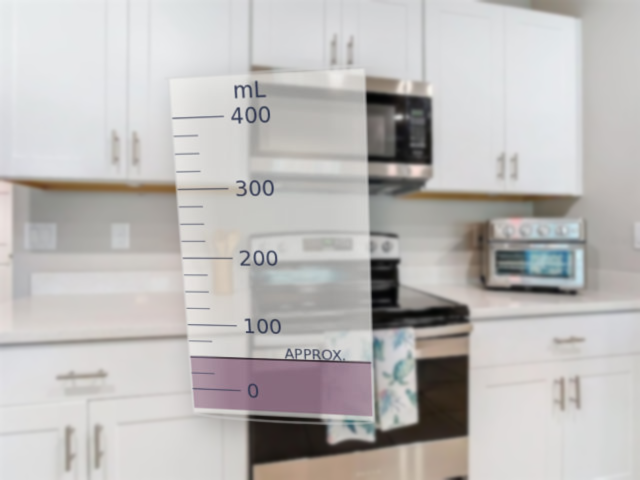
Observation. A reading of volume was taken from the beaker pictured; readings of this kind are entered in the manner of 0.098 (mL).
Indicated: 50 (mL)
